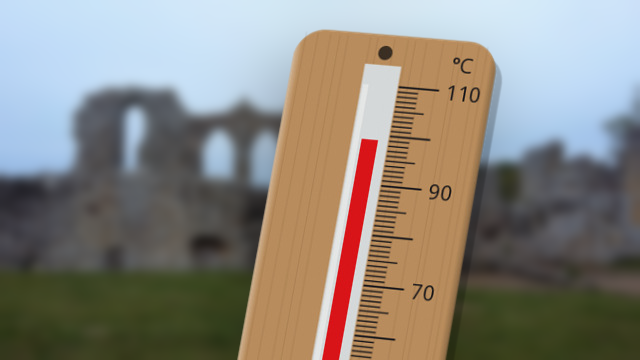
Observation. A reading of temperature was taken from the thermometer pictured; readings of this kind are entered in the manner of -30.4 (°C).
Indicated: 99 (°C)
